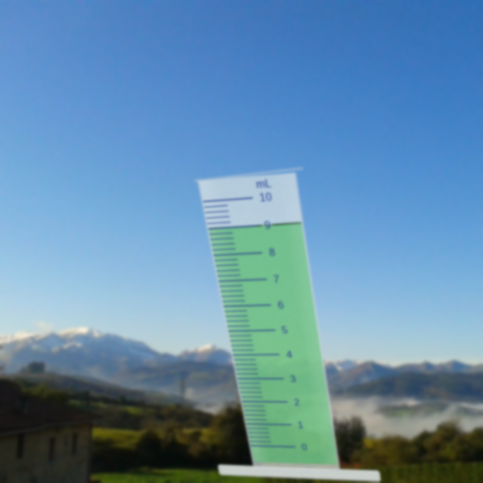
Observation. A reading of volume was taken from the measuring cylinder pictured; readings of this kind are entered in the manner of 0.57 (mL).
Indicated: 9 (mL)
